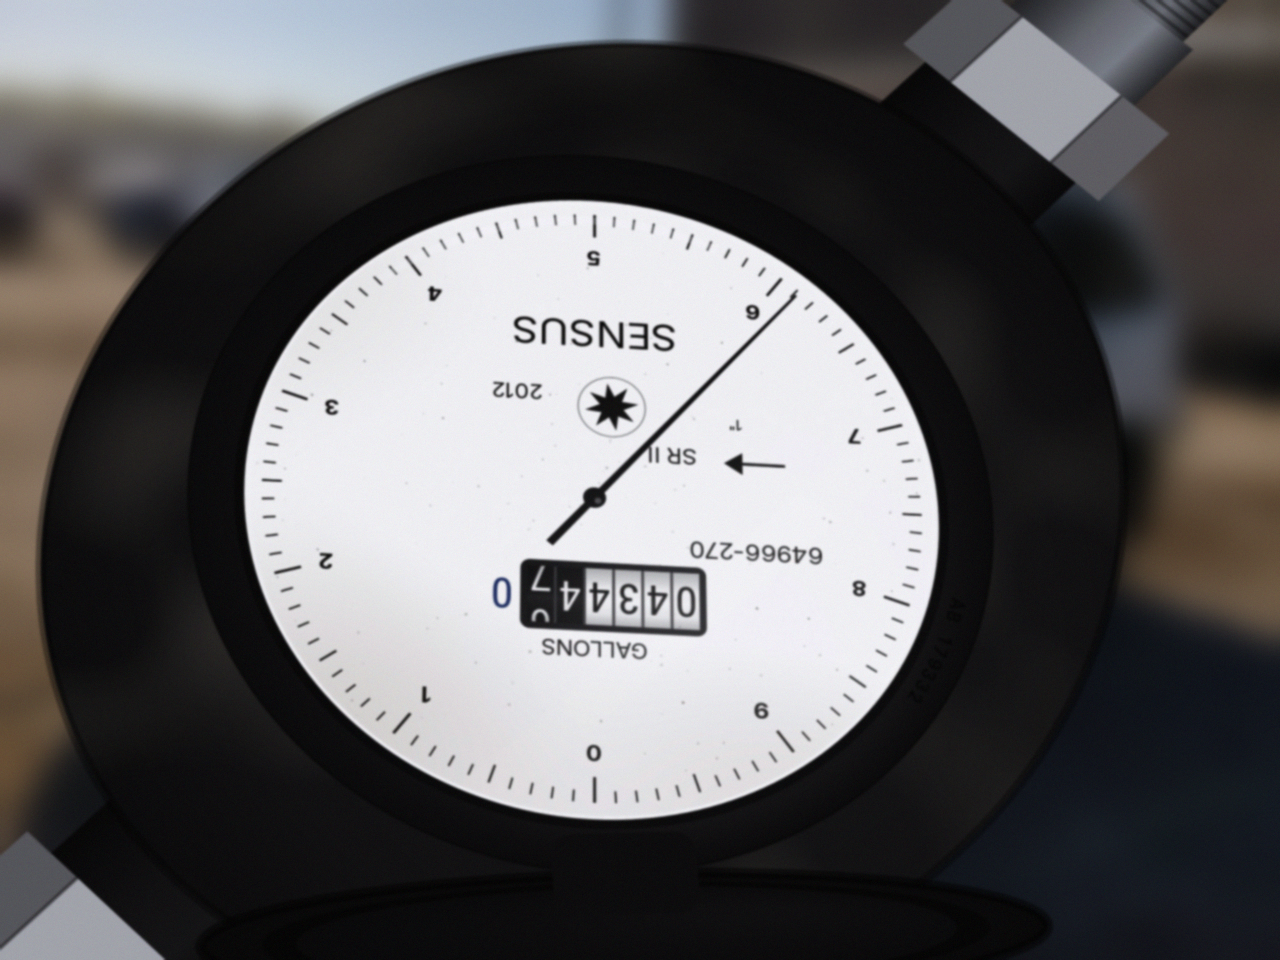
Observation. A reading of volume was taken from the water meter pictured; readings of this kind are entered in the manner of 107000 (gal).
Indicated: 434466.1 (gal)
